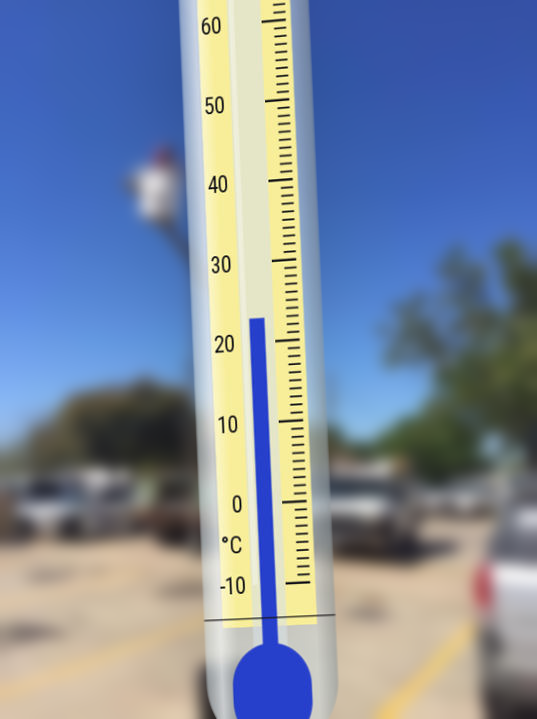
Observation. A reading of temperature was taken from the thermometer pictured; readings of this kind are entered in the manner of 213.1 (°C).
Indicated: 23 (°C)
